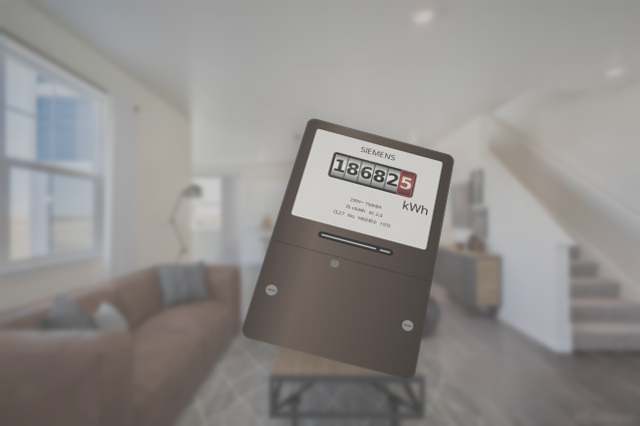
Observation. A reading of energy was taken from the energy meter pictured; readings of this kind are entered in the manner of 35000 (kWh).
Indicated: 18682.5 (kWh)
